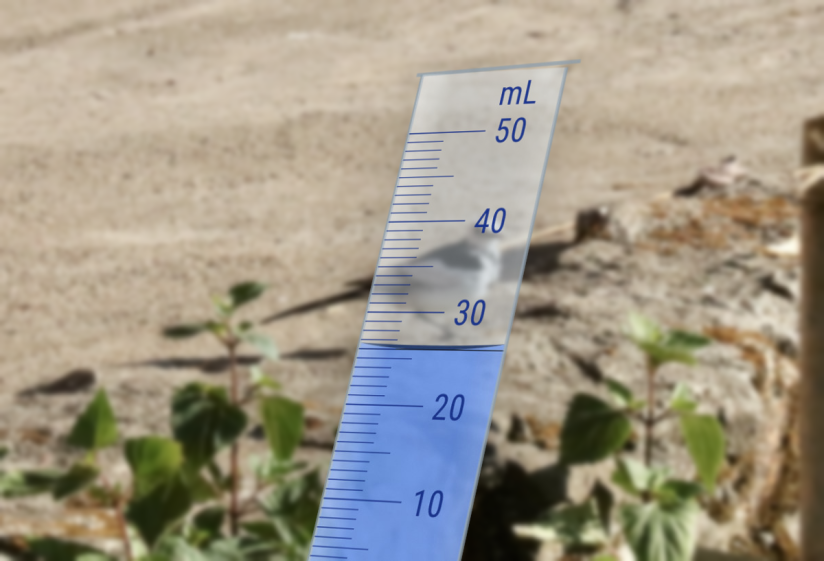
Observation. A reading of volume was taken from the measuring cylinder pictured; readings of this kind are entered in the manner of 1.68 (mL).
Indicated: 26 (mL)
